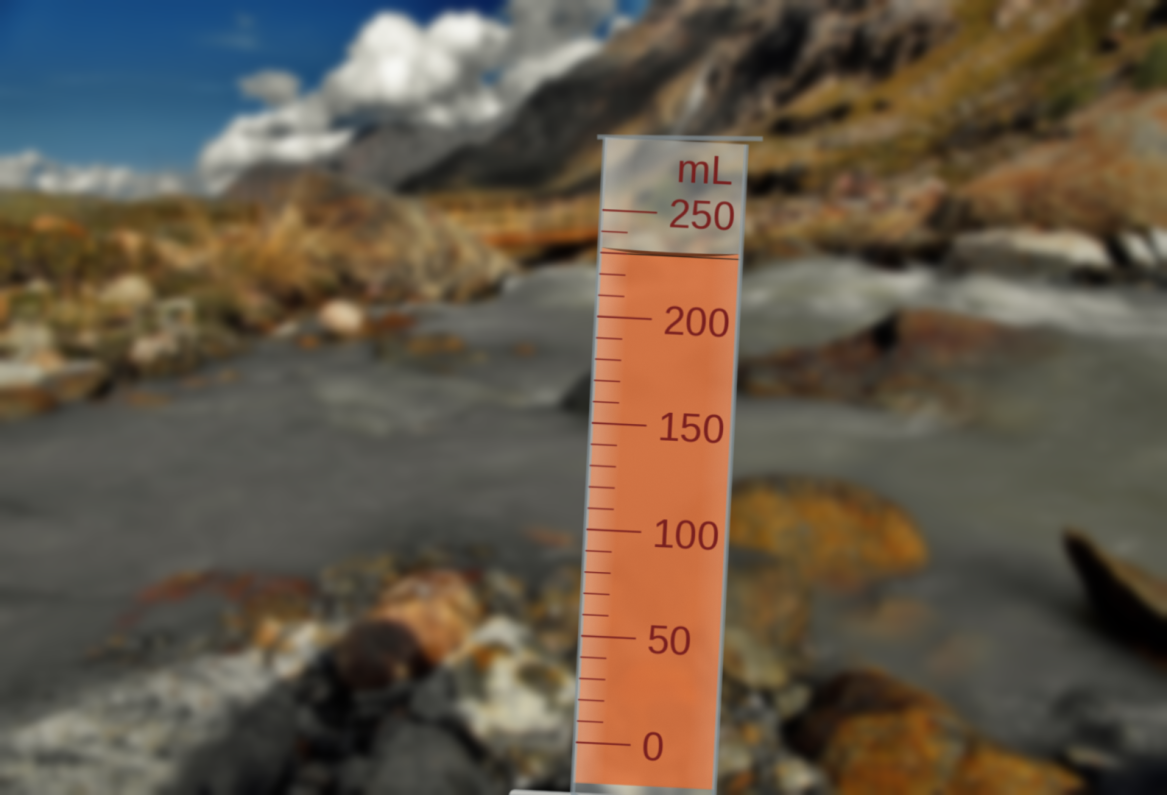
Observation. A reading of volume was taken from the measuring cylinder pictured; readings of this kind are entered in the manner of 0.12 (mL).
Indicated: 230 (mL)
